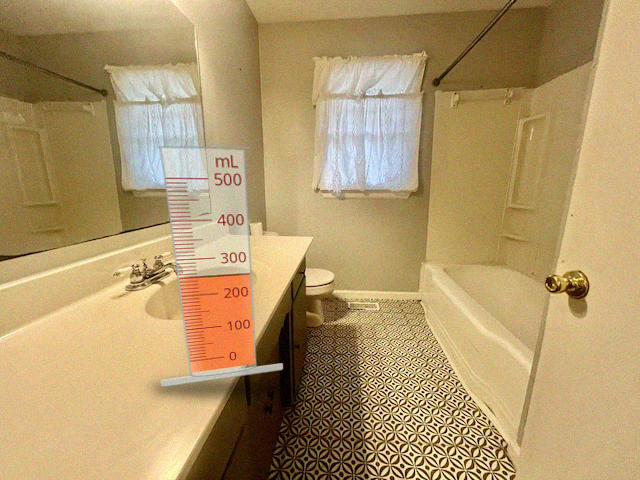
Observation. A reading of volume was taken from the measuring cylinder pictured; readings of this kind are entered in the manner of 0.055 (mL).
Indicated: 250 (mL)
